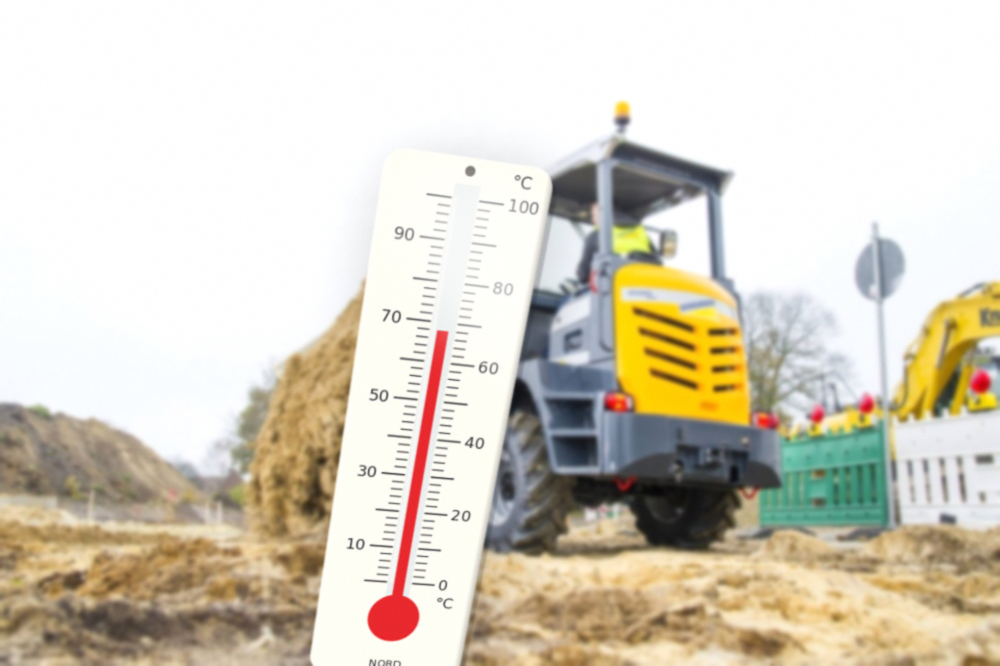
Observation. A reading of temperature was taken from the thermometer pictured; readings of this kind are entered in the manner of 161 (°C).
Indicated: 68 (°C)
